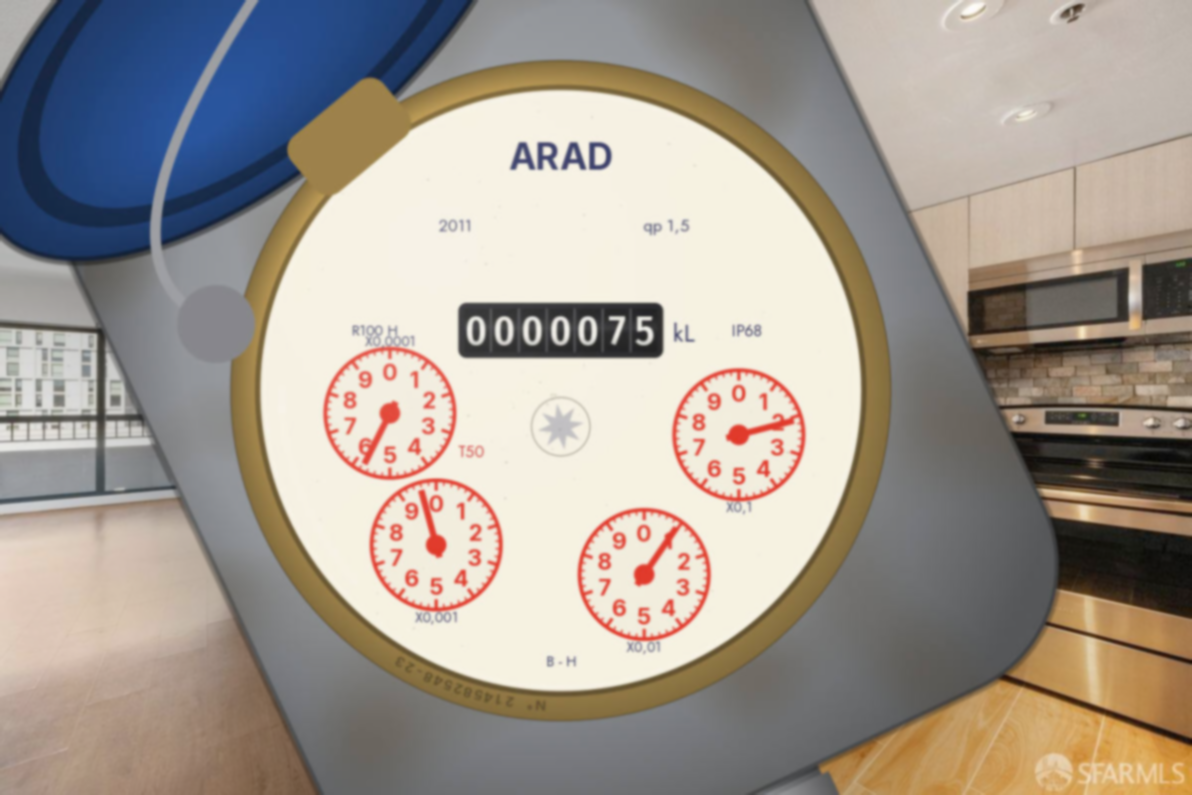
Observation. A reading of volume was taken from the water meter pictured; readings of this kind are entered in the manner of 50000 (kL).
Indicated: 75.2095 (kL)
